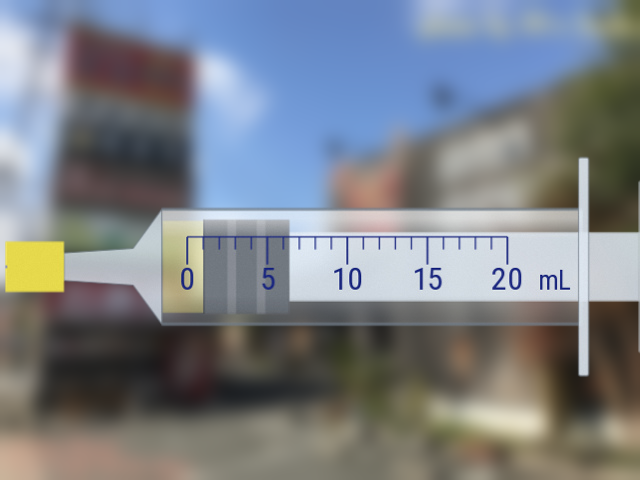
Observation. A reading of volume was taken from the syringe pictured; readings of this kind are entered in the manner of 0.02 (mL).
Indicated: 1 (mL)
